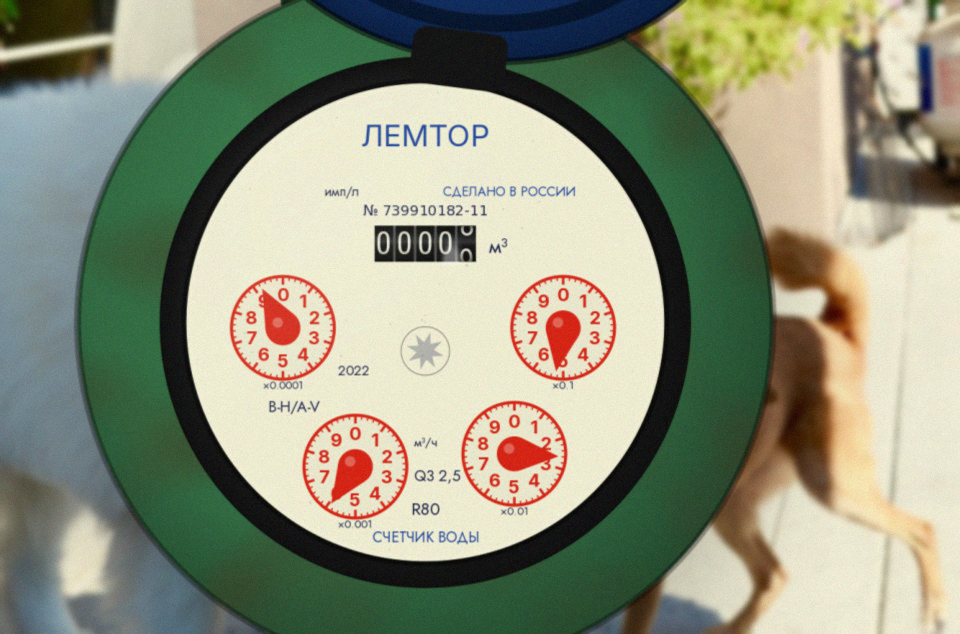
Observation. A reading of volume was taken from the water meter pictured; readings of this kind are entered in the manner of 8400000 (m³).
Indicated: 8.5259 (m³)
